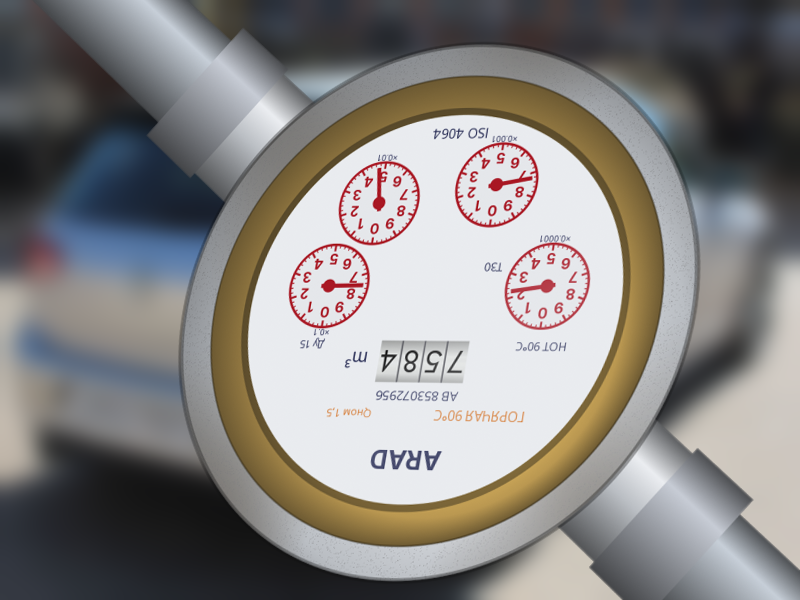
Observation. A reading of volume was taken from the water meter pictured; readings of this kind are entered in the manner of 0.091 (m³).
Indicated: 7584.7472 (m³)
